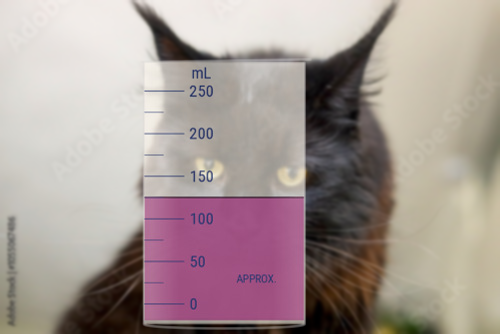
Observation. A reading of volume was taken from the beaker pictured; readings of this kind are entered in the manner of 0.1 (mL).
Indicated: 125 (mL)
